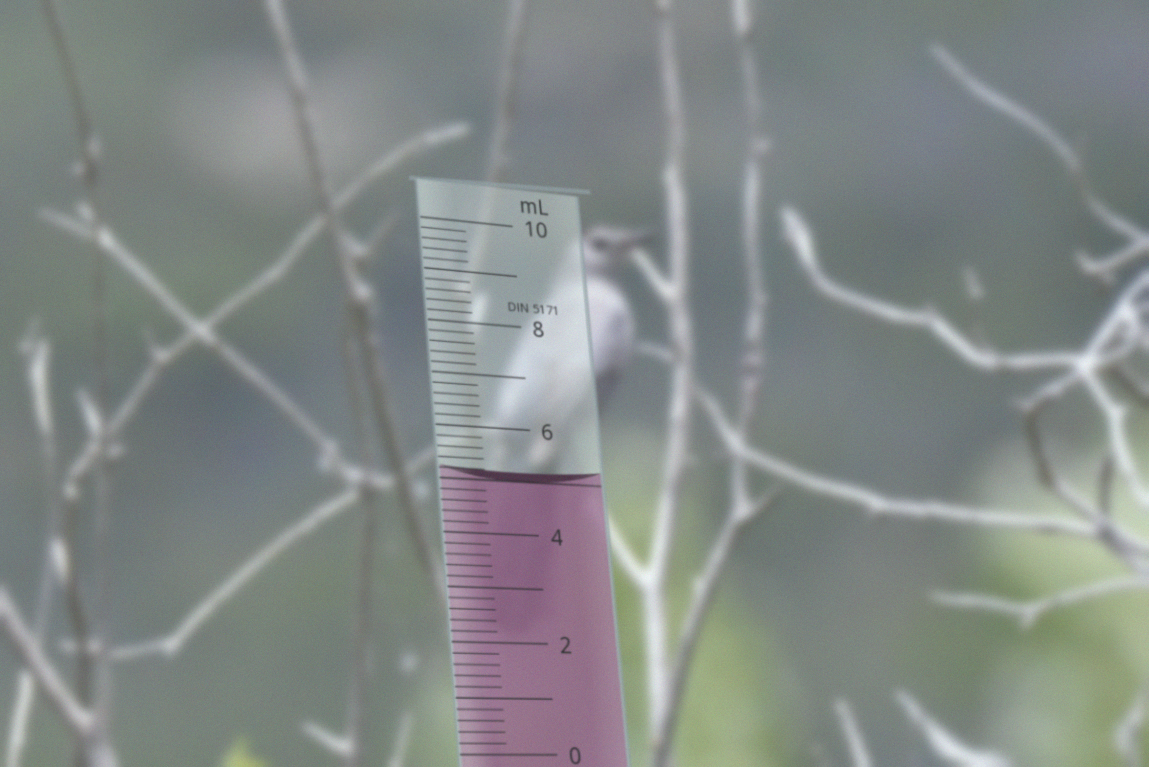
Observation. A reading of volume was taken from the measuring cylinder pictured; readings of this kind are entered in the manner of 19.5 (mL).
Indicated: 5 (mL)
